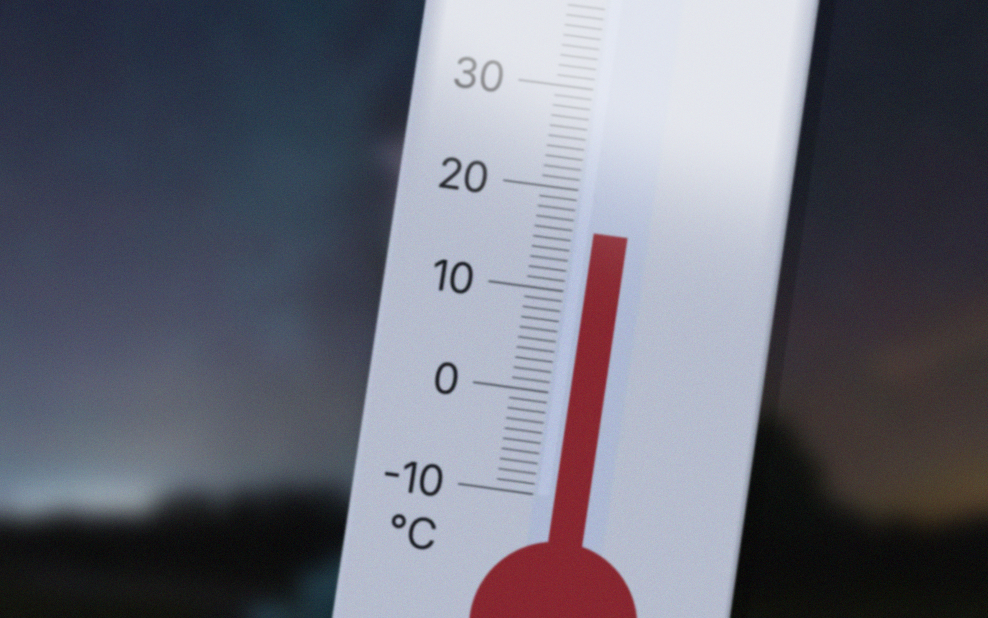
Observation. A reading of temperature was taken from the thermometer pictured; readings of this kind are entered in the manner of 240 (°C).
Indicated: 16 (°C)
